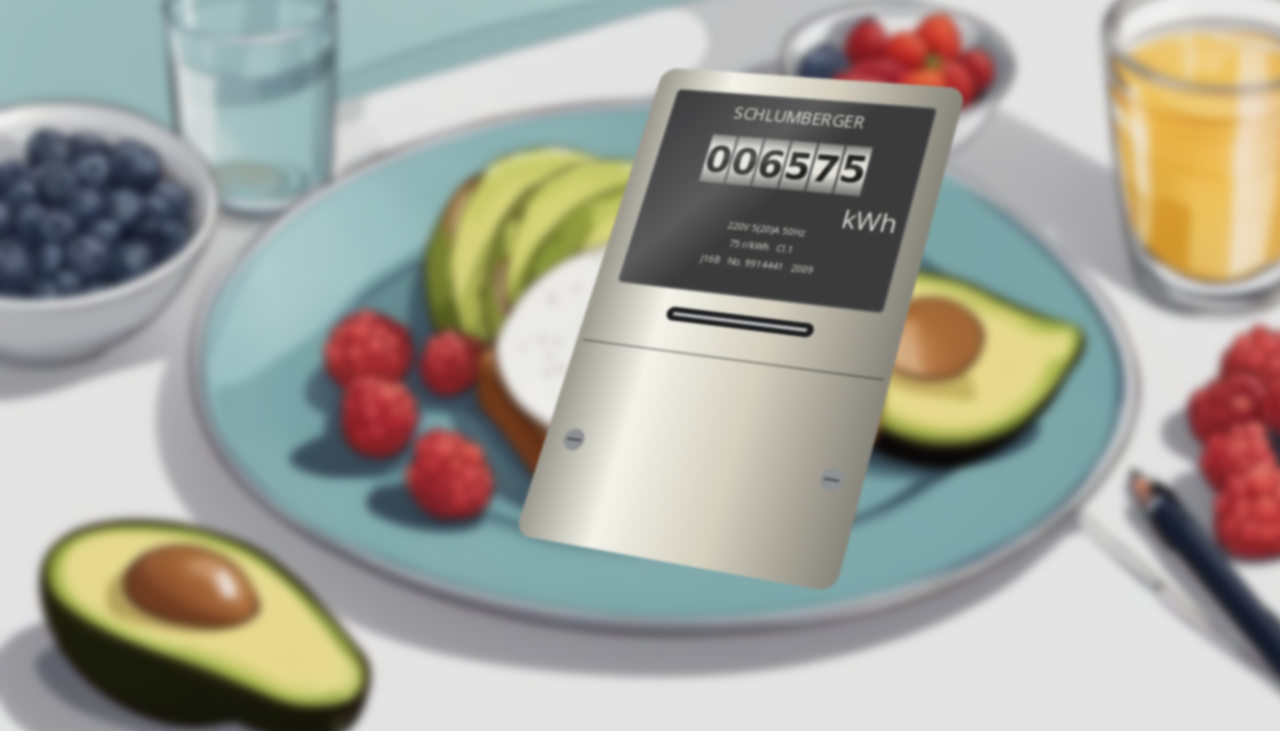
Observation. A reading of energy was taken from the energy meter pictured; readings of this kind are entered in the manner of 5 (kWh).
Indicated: 6575 (kWh)
